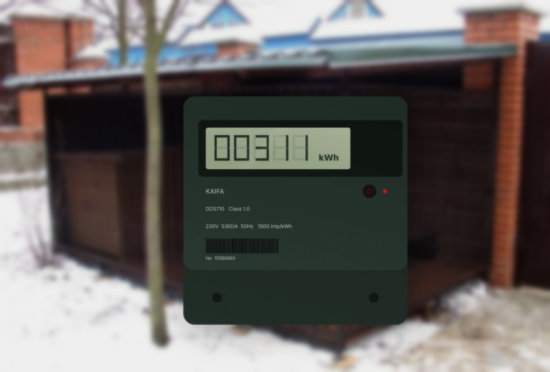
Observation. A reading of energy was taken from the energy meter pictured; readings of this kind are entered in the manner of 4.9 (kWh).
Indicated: 311 (kWh)
